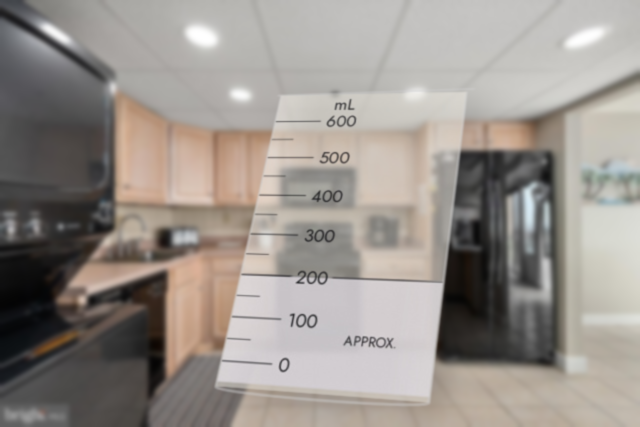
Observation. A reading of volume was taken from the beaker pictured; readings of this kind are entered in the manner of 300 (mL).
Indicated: 200 (mL)
